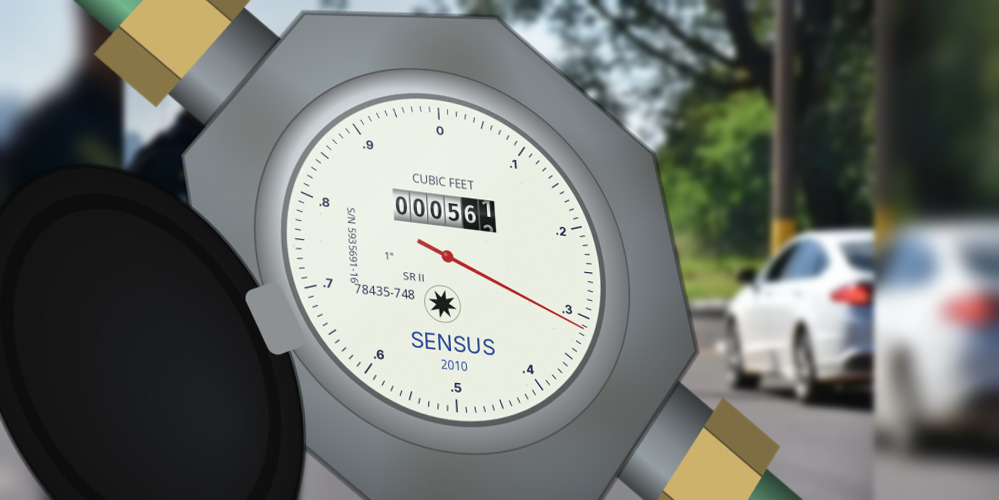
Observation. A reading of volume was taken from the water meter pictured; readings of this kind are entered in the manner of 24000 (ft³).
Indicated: 561.31 (ft³)
